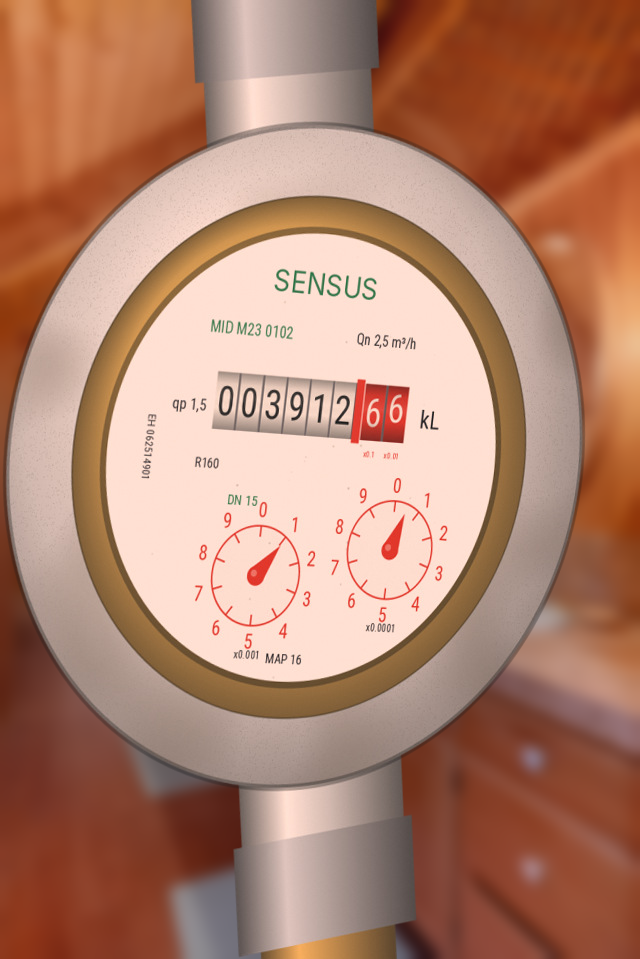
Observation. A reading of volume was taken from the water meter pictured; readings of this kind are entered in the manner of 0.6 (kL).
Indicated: 3912.6610 (kL)
